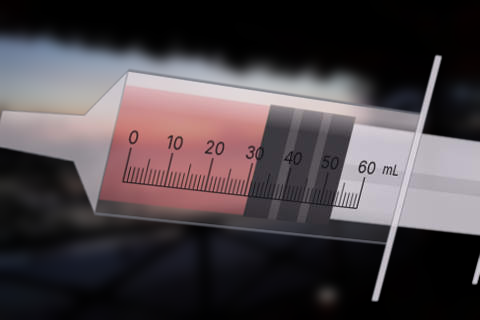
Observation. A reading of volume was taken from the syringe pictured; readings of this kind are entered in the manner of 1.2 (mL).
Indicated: 31 (mL)
